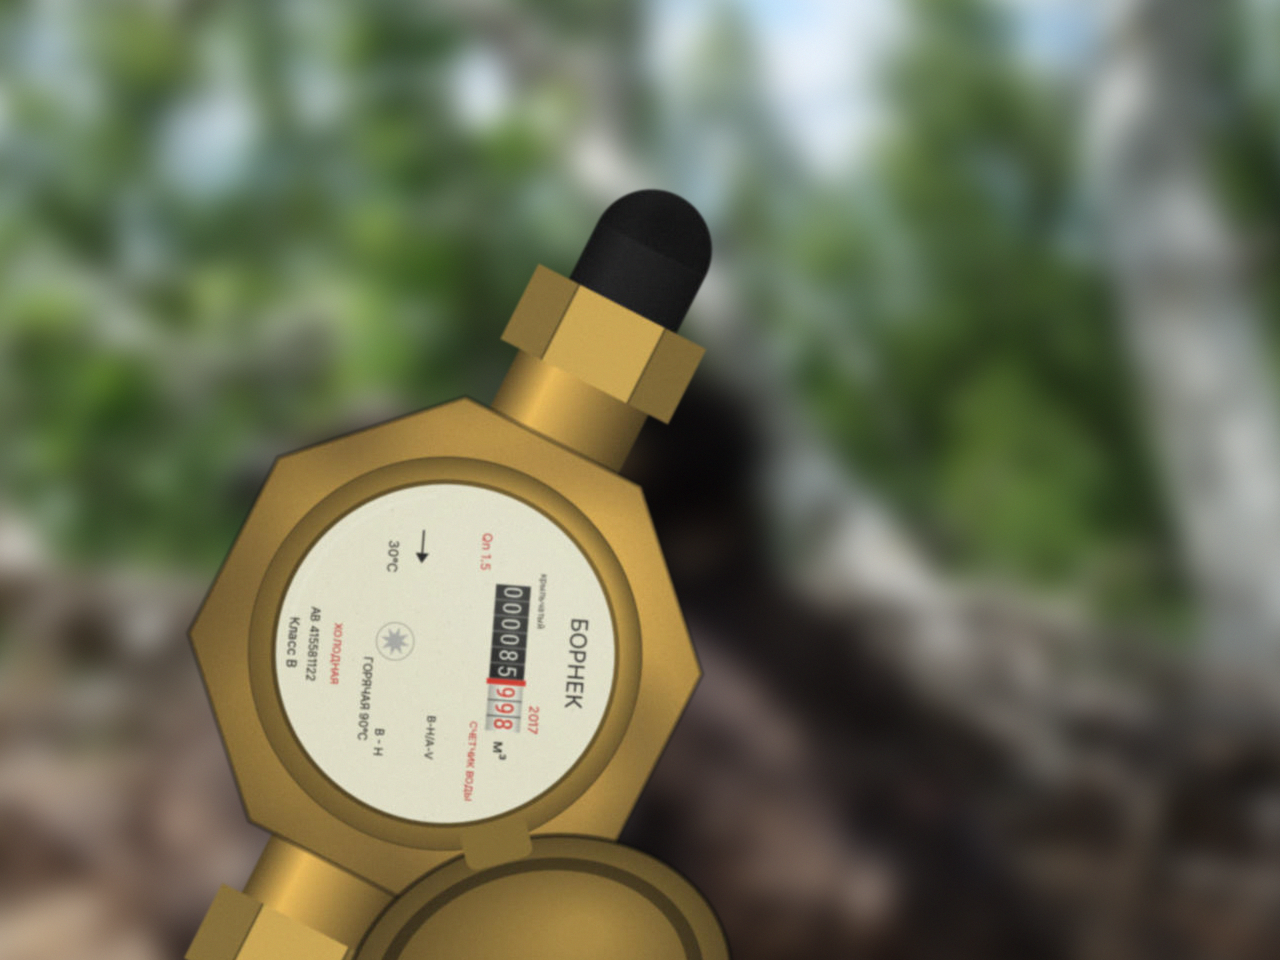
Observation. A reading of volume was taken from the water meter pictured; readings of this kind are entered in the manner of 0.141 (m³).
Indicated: 85.998 (m³)
